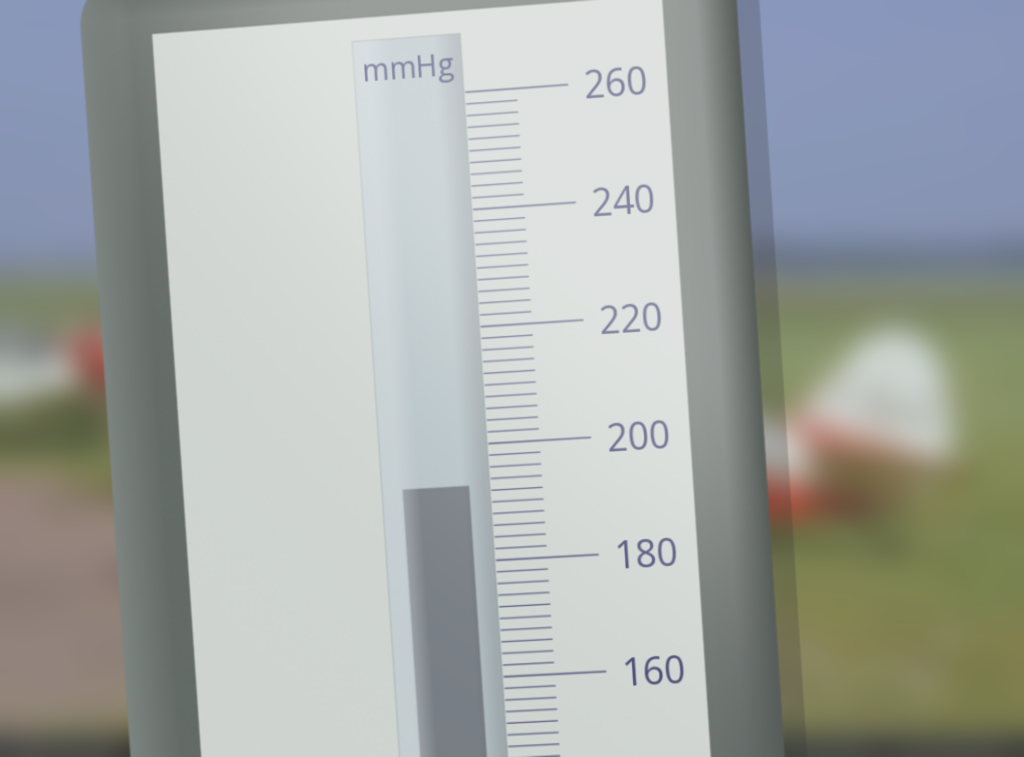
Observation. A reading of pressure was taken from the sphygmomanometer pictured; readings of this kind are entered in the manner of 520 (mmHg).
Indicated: 193 (mmHg)
